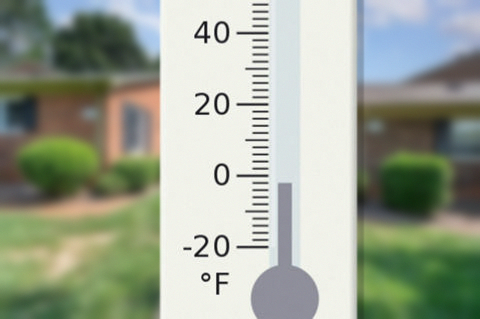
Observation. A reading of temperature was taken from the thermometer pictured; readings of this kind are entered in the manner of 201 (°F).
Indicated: -2 (°F)
